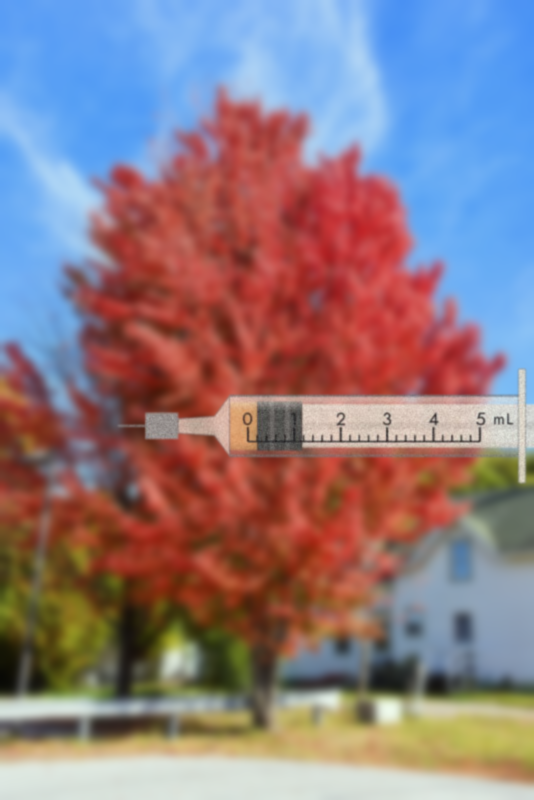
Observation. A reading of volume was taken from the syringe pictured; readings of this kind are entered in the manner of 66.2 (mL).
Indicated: 0.2 (mL)
